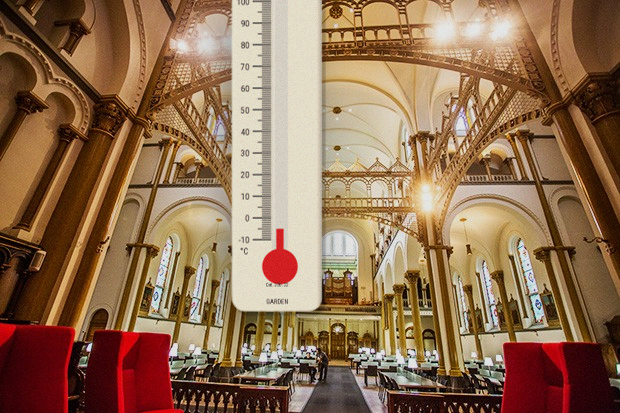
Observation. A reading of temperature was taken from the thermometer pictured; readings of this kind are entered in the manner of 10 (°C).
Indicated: -5 (°C)
